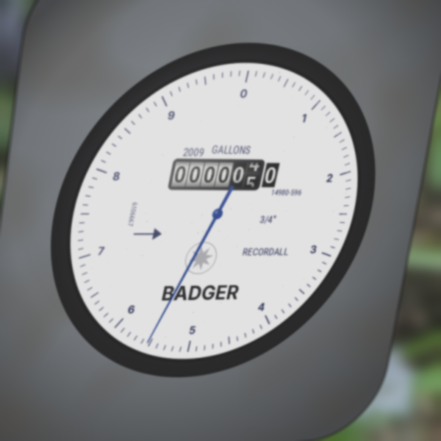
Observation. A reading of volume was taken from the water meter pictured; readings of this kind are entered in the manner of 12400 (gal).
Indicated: 45.5 (gal)
